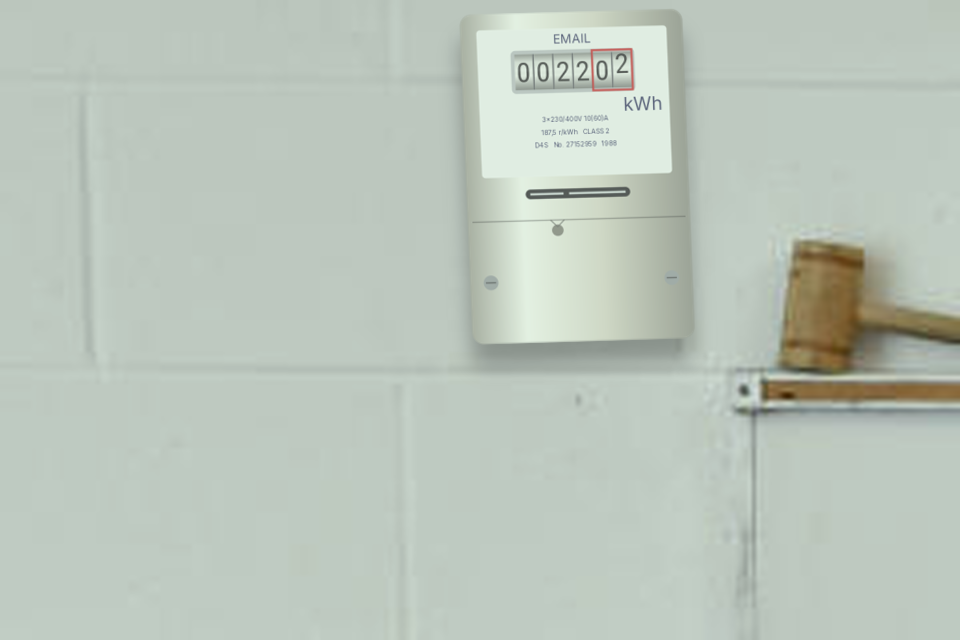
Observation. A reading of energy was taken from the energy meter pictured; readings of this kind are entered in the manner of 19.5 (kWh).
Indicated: 22.02 (kWh)
